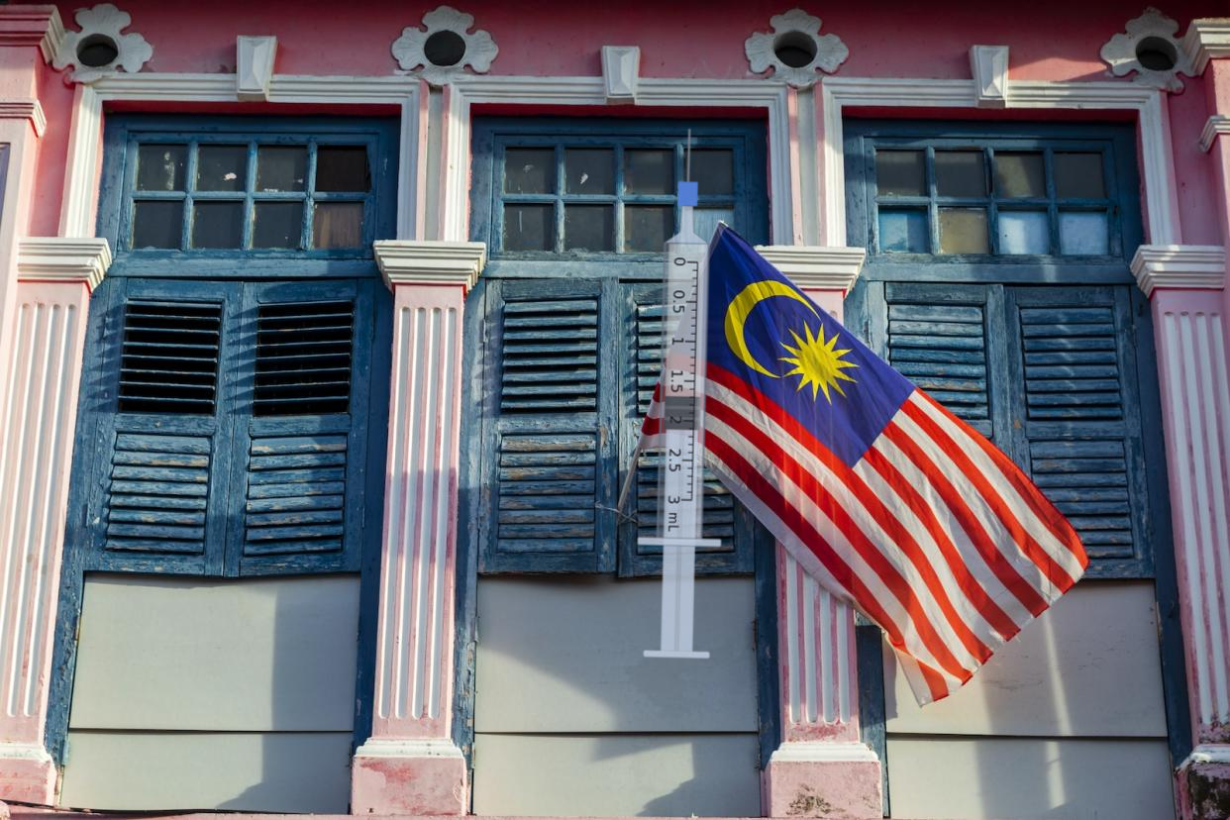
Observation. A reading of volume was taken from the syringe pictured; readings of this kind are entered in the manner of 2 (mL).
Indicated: 1.7 (mL)
